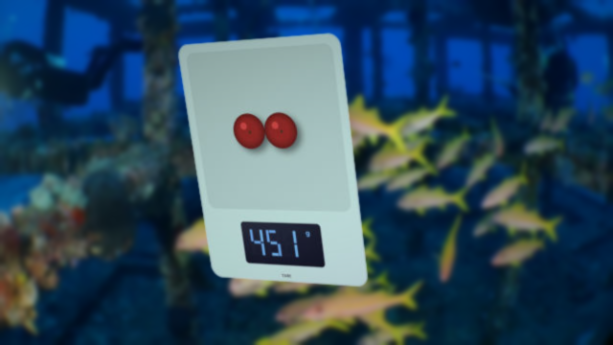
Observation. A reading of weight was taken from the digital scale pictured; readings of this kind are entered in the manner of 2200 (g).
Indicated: 451 (g)
